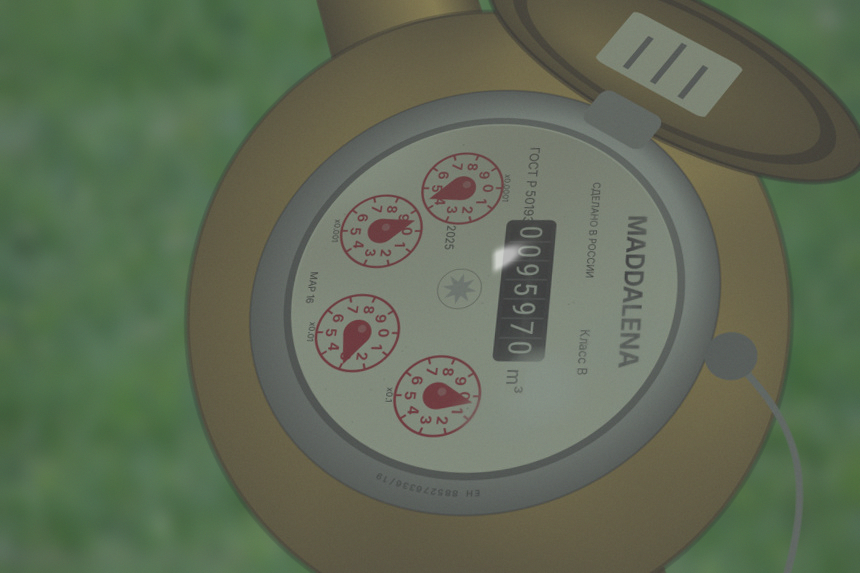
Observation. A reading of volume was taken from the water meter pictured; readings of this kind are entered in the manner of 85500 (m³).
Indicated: 95970.0294 (m³)
